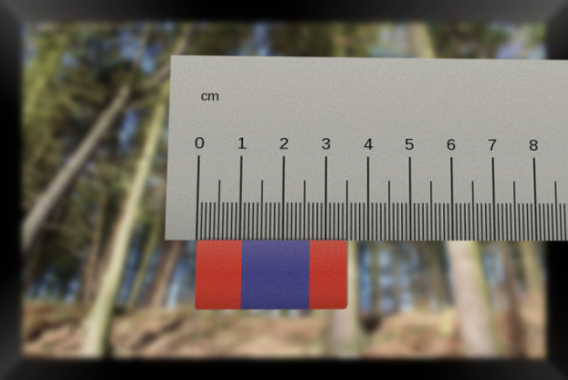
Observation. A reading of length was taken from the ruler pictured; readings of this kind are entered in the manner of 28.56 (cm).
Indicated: 3.5 (cm)
